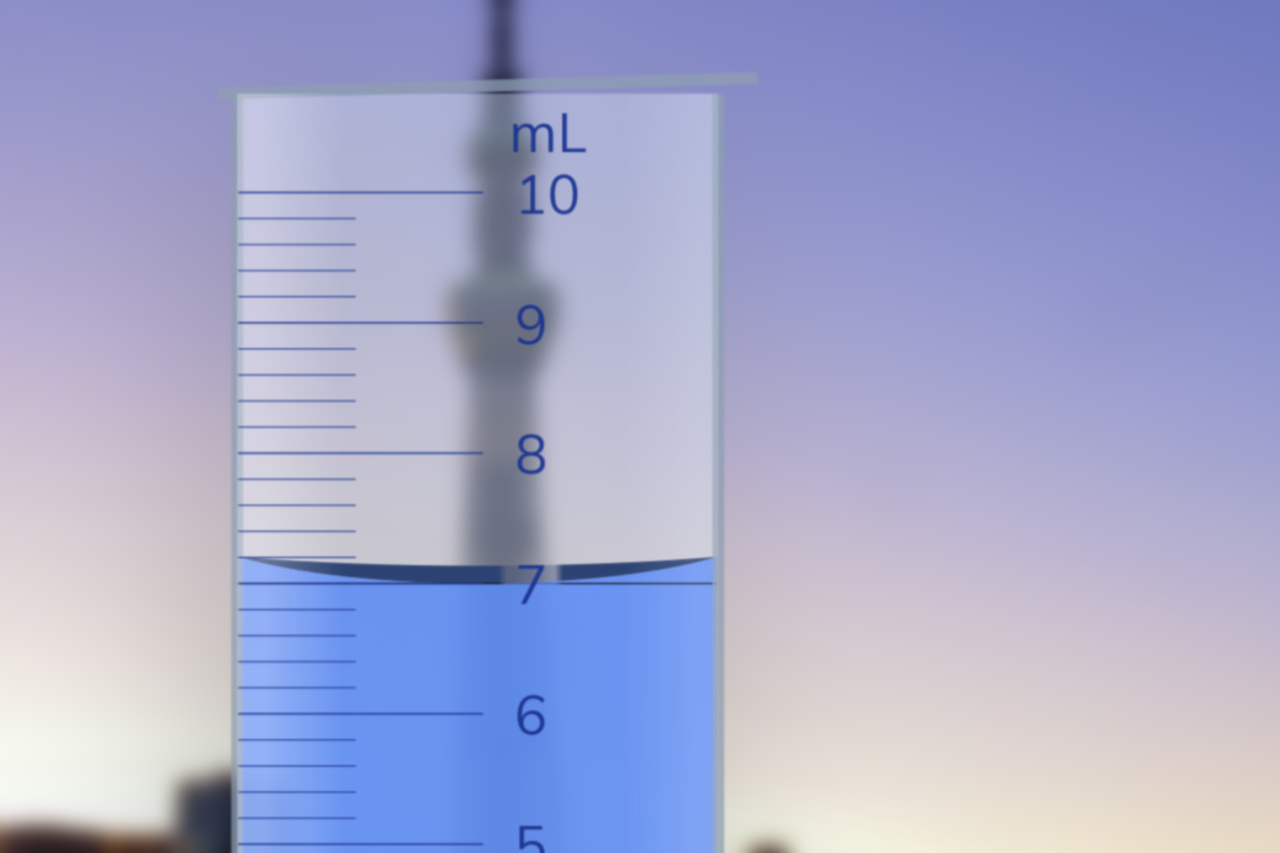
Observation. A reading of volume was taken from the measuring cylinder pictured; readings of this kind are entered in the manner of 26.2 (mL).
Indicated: 7 (mL)
